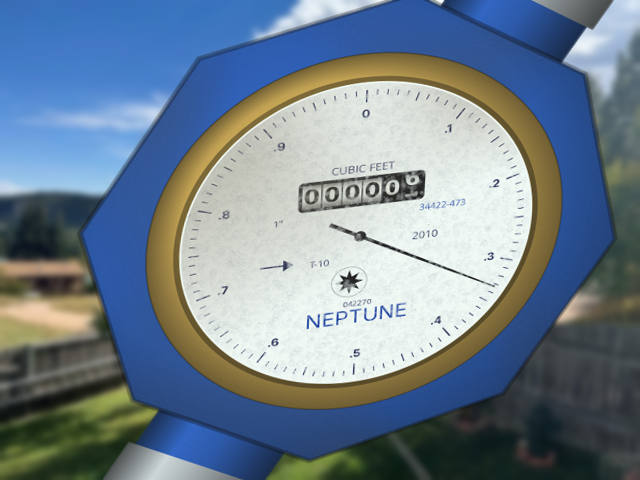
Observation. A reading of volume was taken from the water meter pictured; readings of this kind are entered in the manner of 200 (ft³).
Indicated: 6.33 (ft³)
